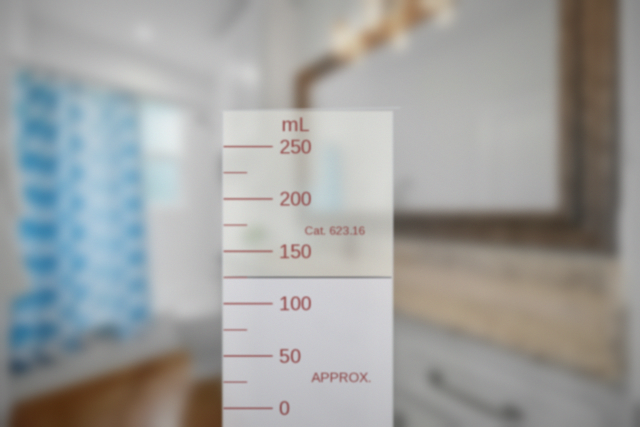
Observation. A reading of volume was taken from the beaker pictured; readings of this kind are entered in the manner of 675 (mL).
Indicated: 125 (mL)
